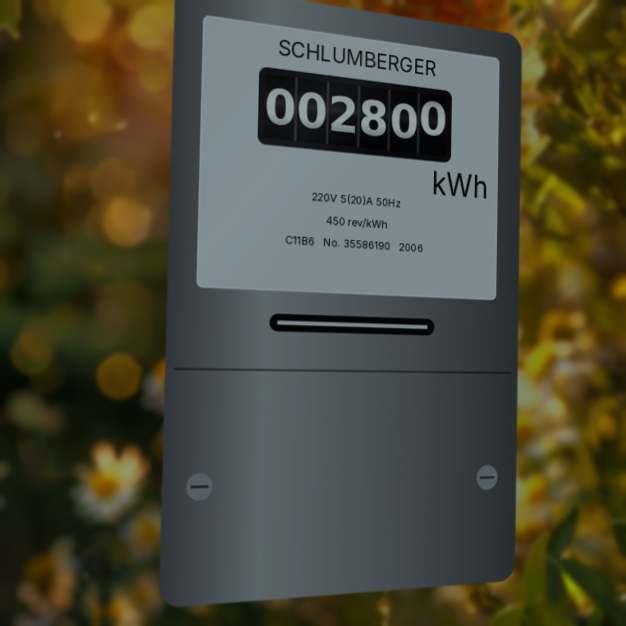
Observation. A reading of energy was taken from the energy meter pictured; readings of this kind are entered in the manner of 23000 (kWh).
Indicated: 2800 (kWh)
